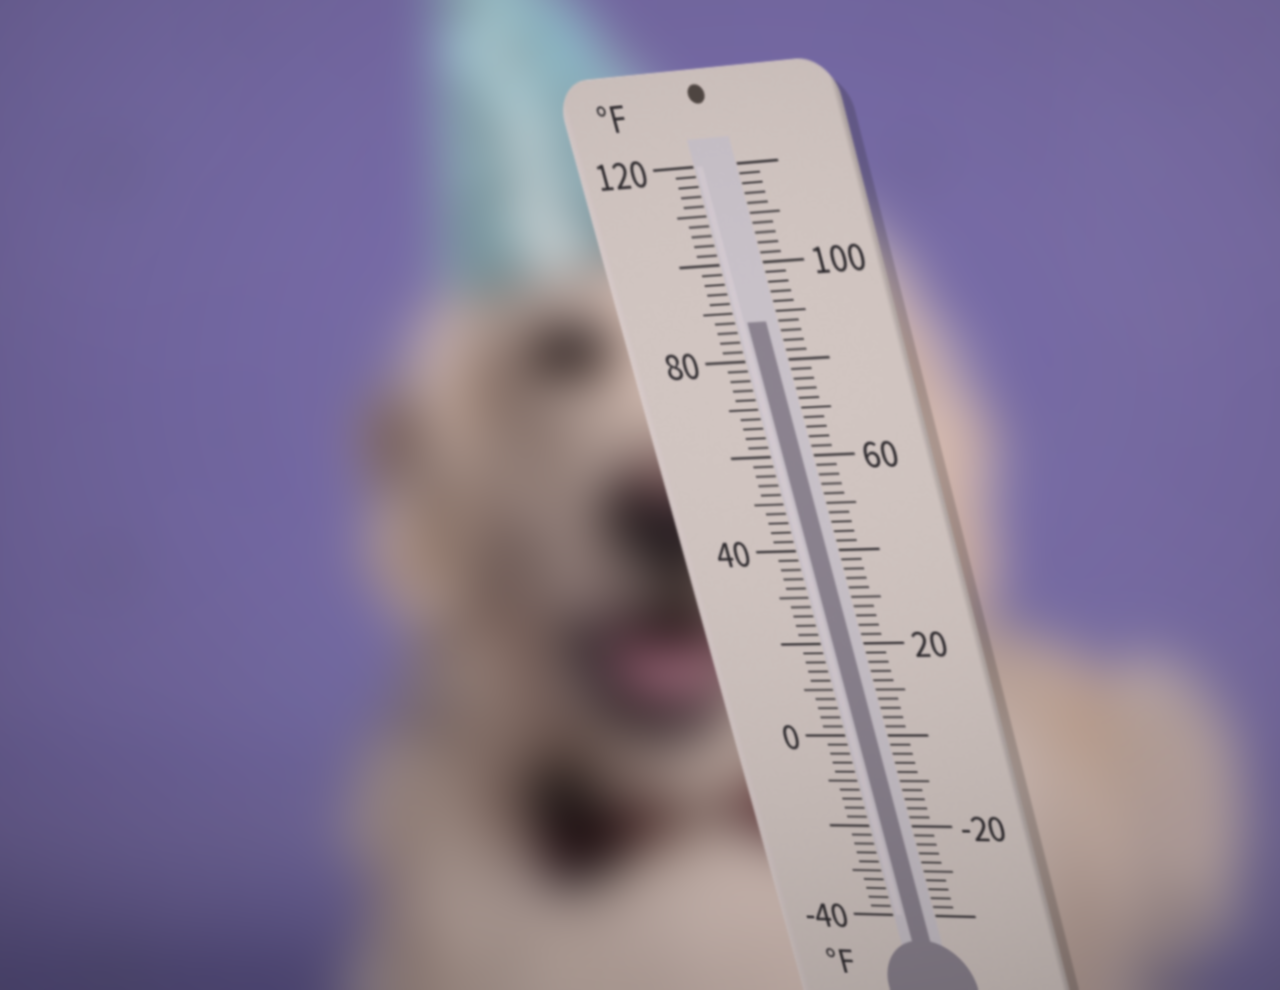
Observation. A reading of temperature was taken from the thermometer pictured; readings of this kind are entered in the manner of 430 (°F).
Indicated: 88 (°F)
